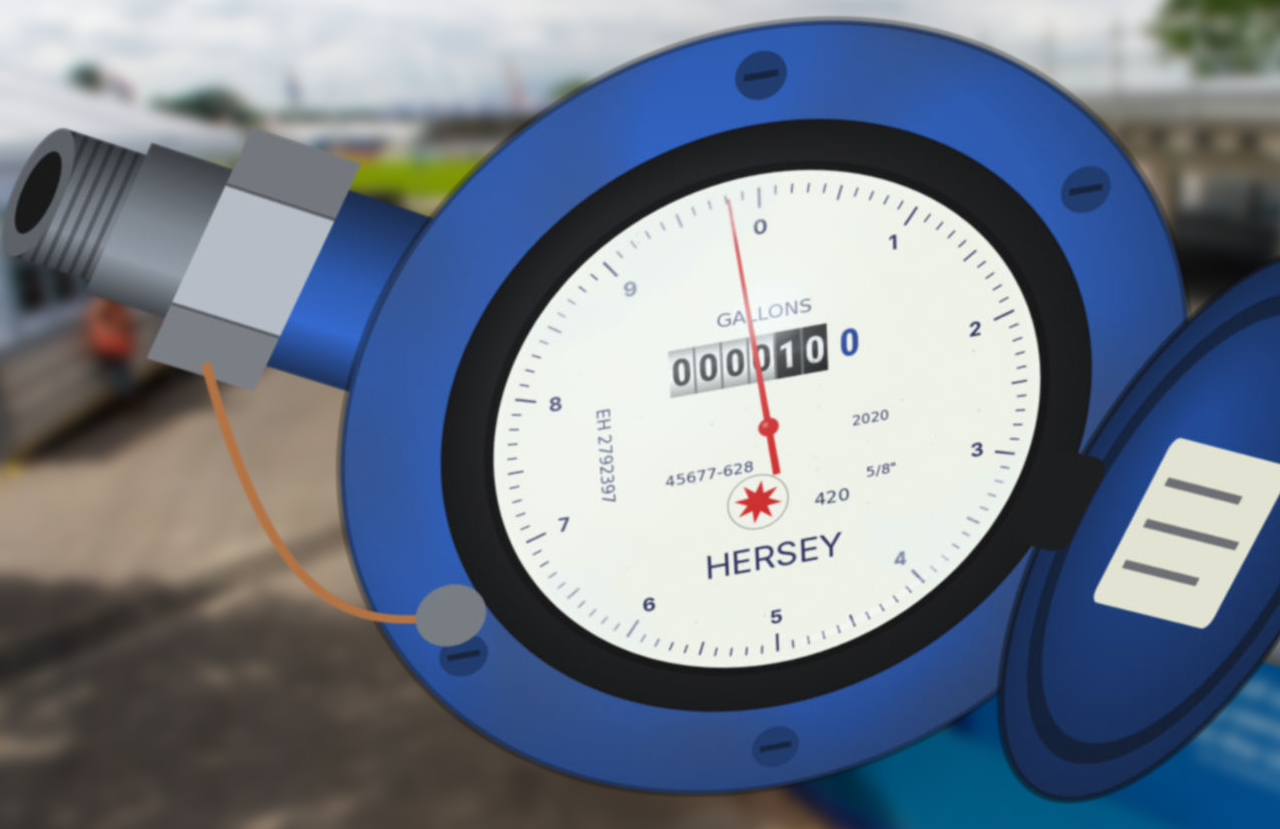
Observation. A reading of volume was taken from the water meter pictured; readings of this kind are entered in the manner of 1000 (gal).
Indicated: 99.8 (gal)
